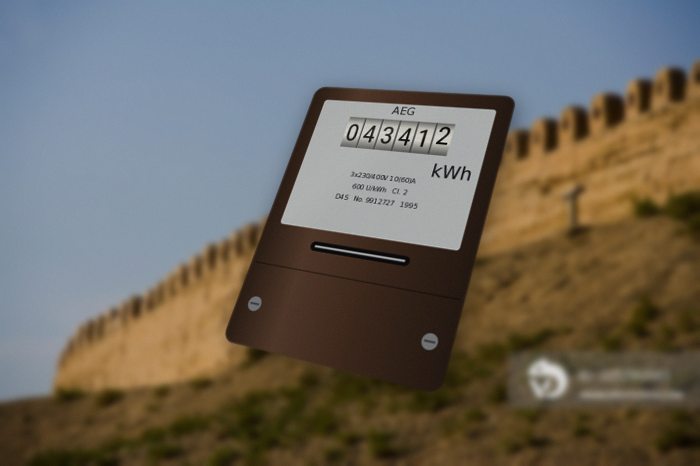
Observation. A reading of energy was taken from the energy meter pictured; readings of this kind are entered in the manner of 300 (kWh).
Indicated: 43412 (kWh)
